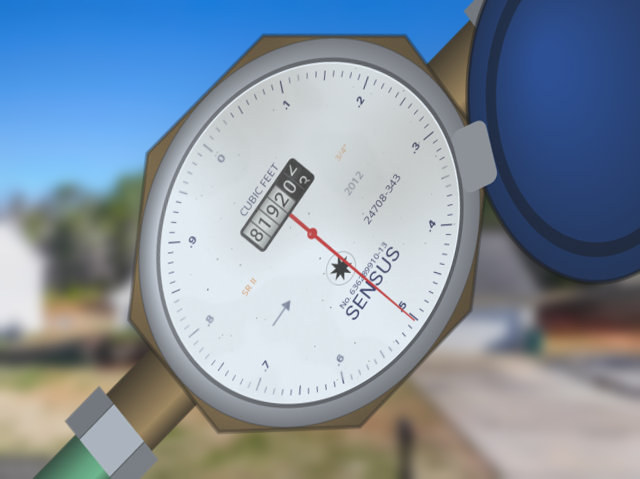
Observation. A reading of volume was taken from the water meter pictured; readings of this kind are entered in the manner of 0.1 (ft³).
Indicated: 819202.50 (ft³)
